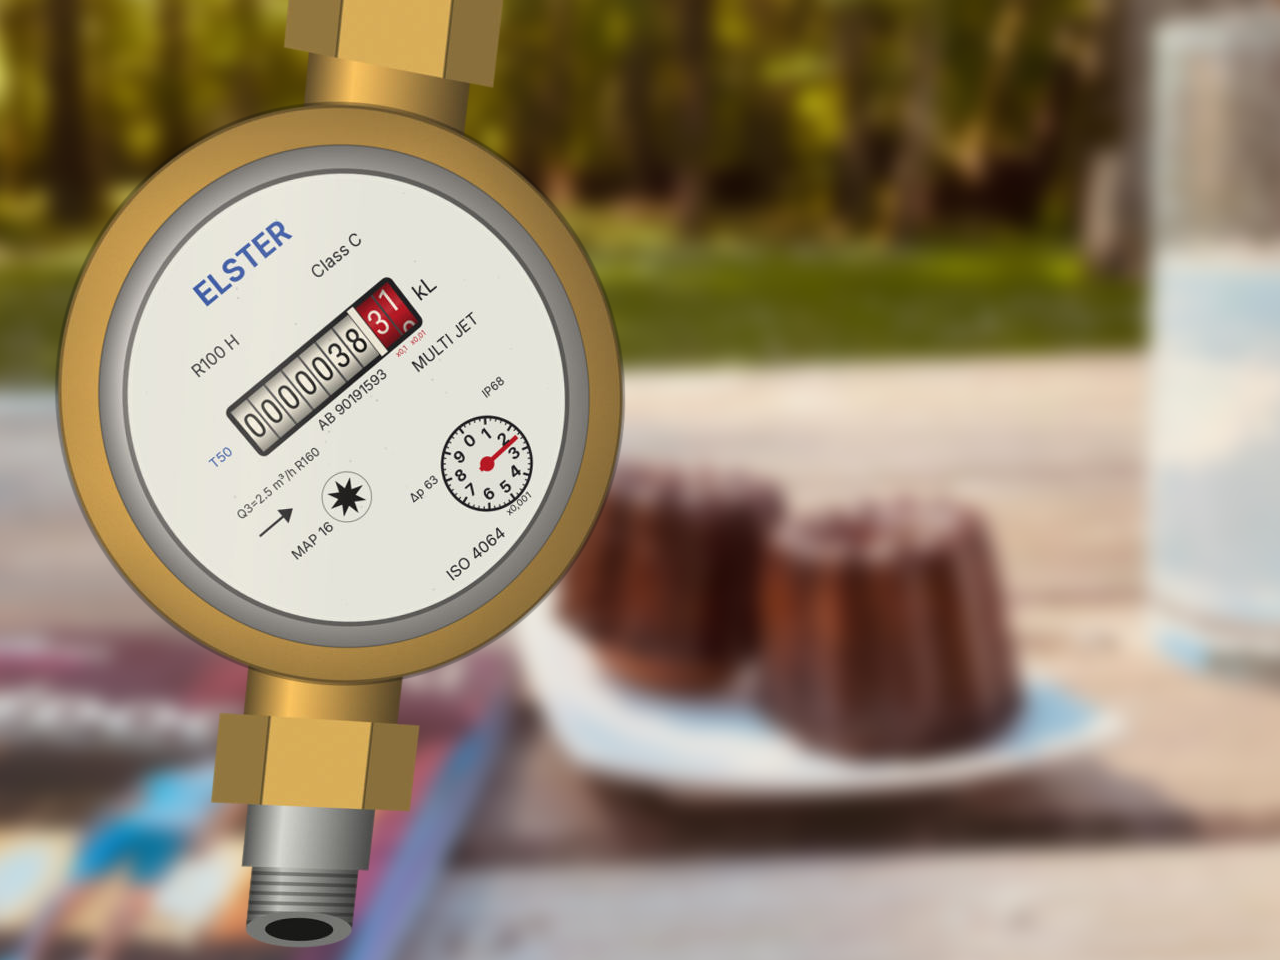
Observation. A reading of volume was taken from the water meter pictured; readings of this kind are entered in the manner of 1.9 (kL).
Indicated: 38.312 (kL)
